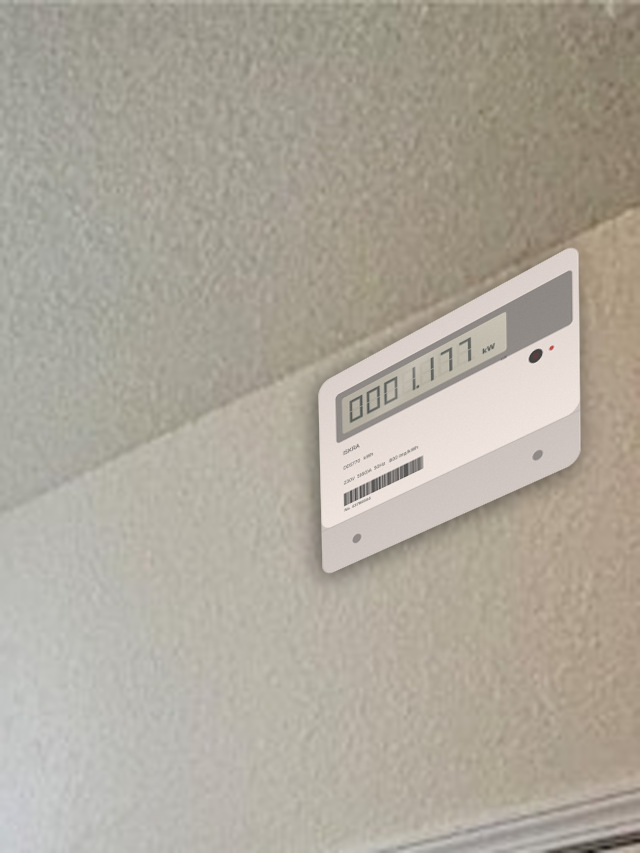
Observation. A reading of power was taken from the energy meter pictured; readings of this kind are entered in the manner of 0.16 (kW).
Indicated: 1.177 (kW)
